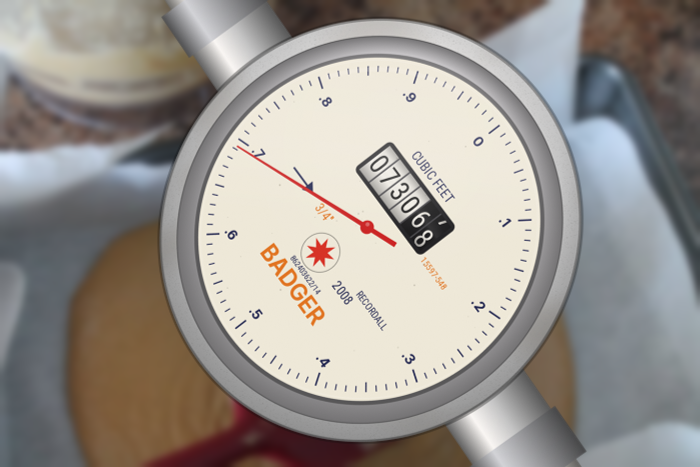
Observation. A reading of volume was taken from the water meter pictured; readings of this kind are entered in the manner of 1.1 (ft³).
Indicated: 73067.69 (ft³)
